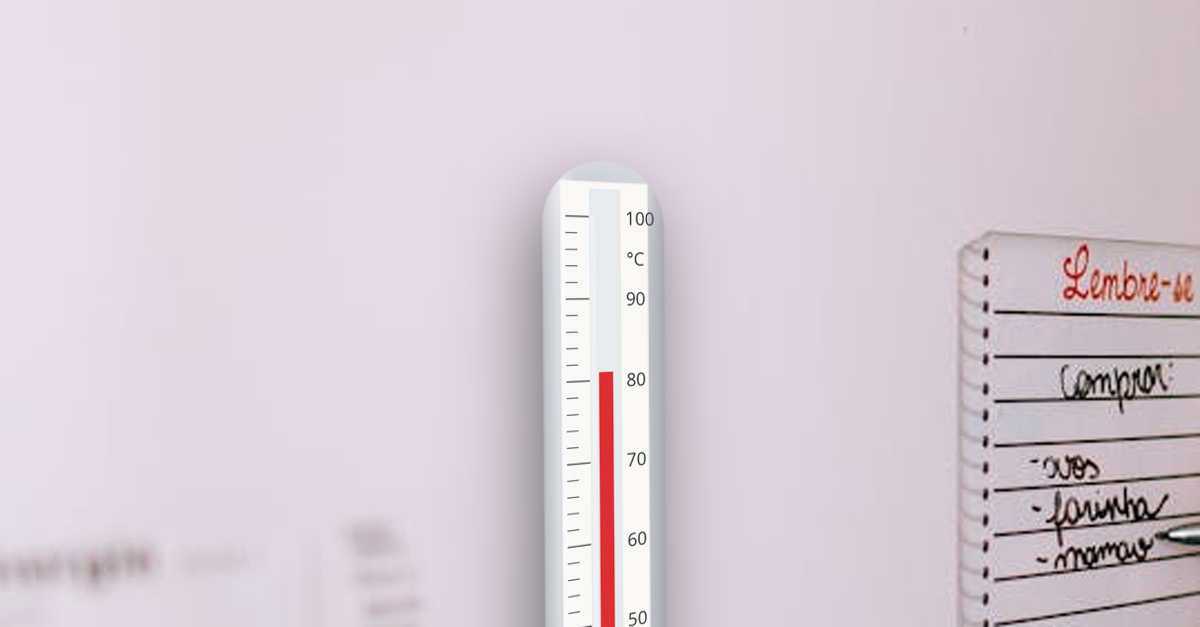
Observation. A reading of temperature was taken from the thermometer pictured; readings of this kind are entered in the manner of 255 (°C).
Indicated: 81 (°C)
